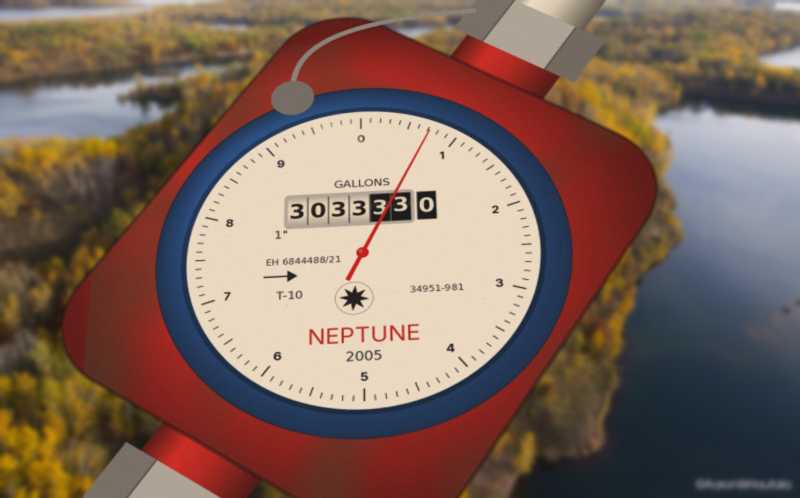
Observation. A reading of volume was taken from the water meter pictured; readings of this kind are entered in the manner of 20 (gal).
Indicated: 3033330.7 (gal)
